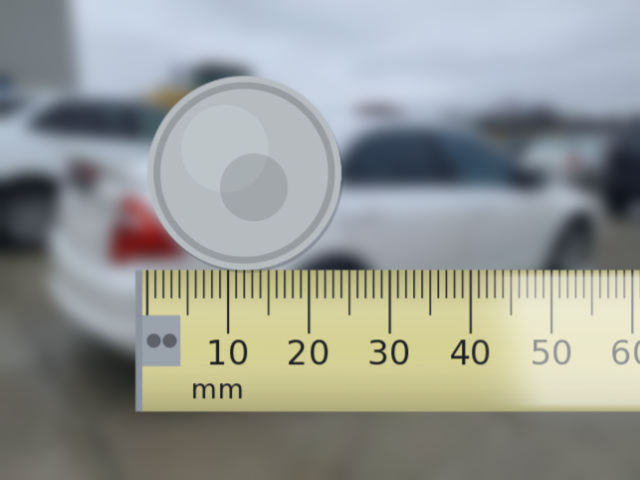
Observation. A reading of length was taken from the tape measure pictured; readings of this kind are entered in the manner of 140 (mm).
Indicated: 24 (mm)
